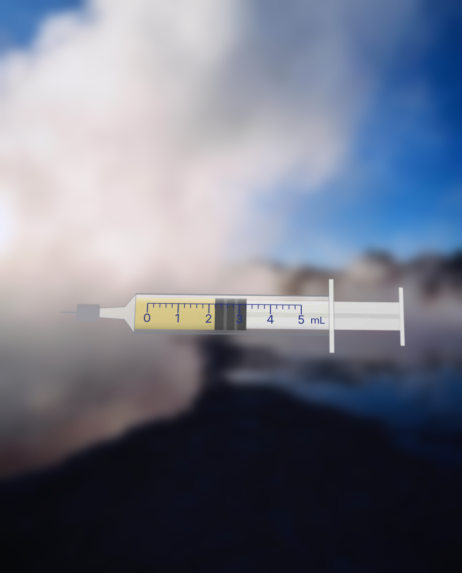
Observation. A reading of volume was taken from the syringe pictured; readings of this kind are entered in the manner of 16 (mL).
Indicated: 2.2 (mL)
